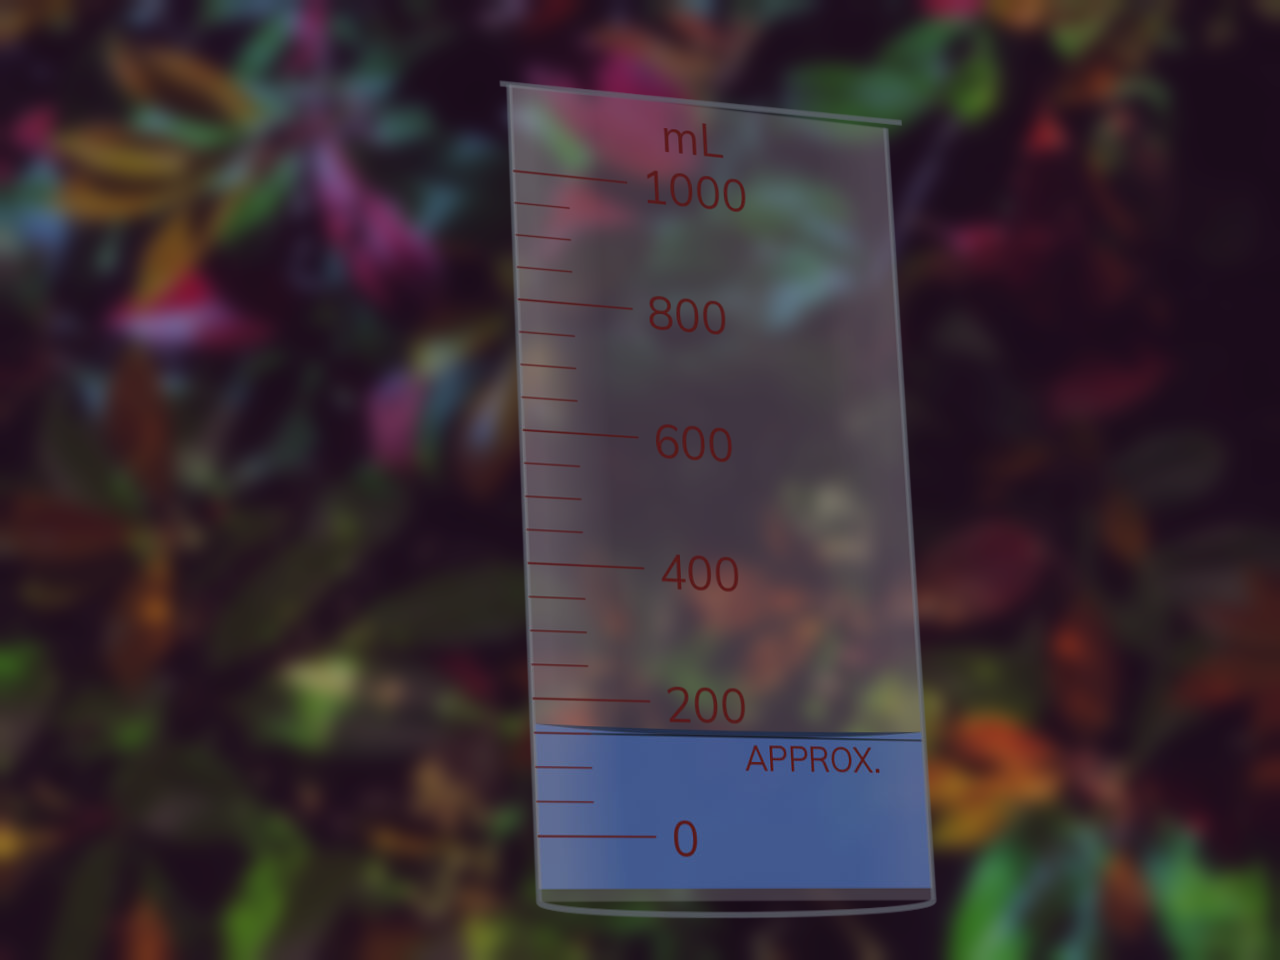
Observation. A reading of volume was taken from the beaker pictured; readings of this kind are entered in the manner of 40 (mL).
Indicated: 150 (mL)
